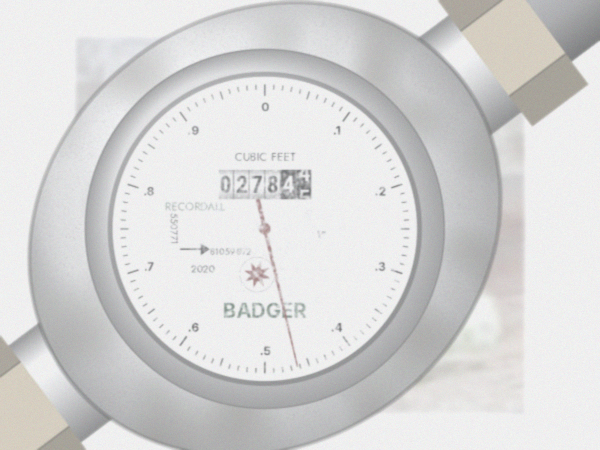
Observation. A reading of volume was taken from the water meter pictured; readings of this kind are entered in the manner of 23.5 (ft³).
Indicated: 27844.46 (ft³)
